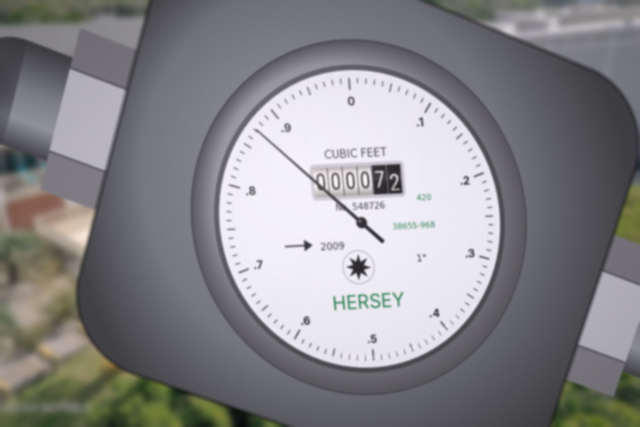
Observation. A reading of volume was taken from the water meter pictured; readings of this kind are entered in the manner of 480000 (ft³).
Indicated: 71.87 (ft³)
